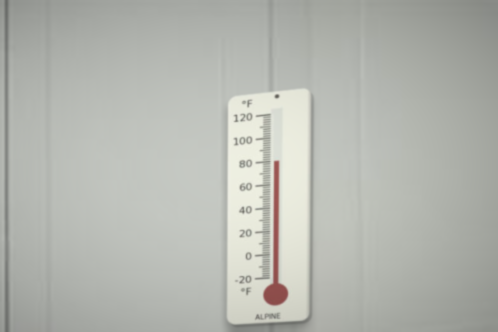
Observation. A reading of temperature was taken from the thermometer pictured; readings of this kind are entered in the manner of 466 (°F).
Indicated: 80 (°F)
